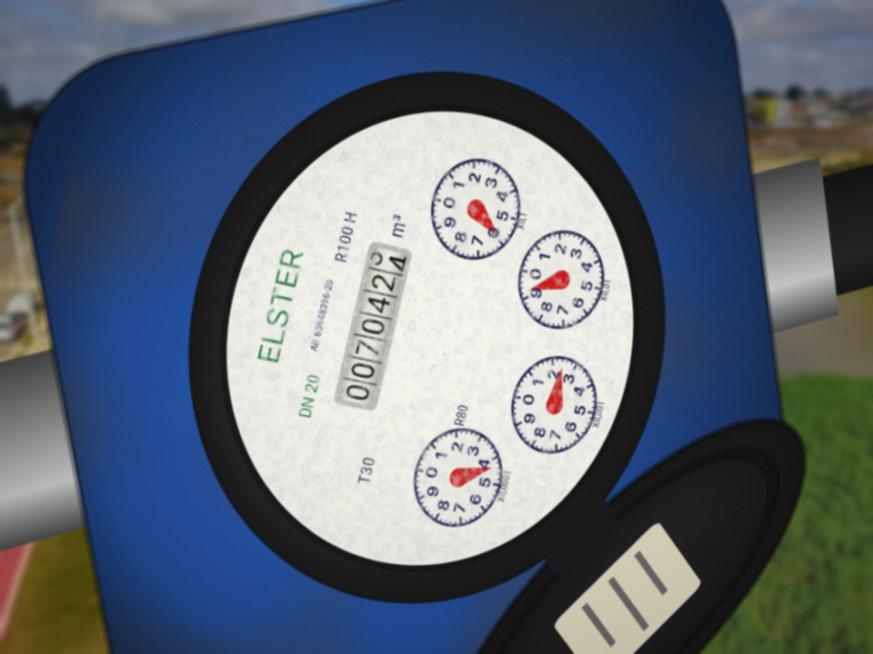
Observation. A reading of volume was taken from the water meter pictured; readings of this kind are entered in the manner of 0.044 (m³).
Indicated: 70423.5924 (m³)
